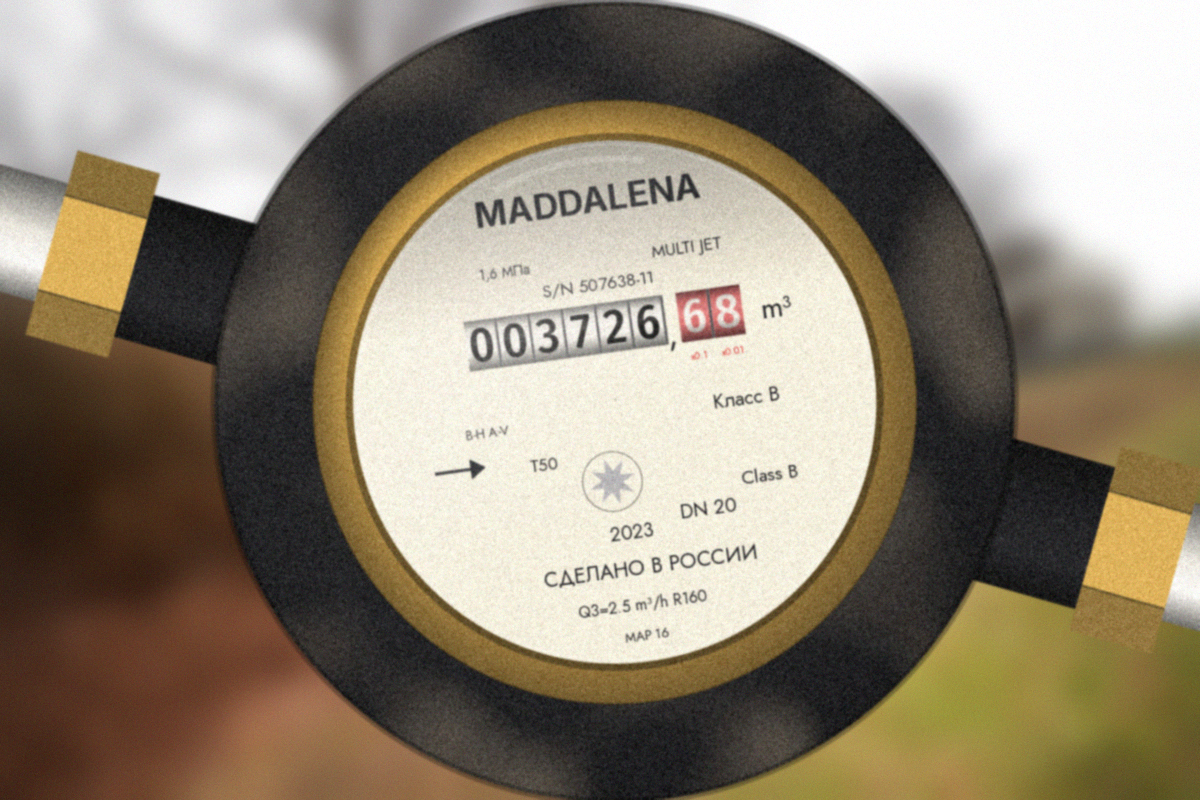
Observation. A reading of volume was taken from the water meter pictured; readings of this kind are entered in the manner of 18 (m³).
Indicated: 3726.68 (m³)
